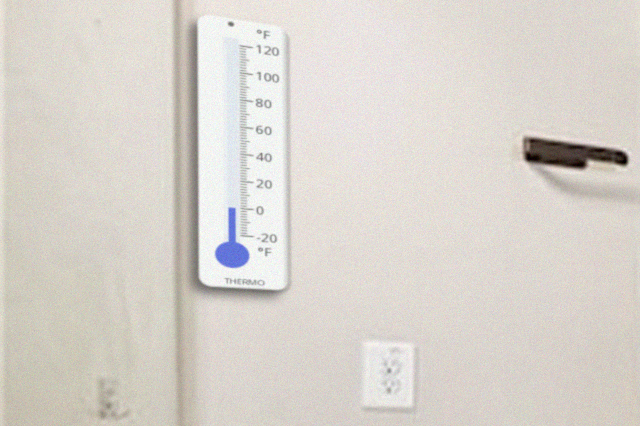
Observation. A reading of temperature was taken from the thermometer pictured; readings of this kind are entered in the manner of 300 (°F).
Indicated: 0 (°F)
